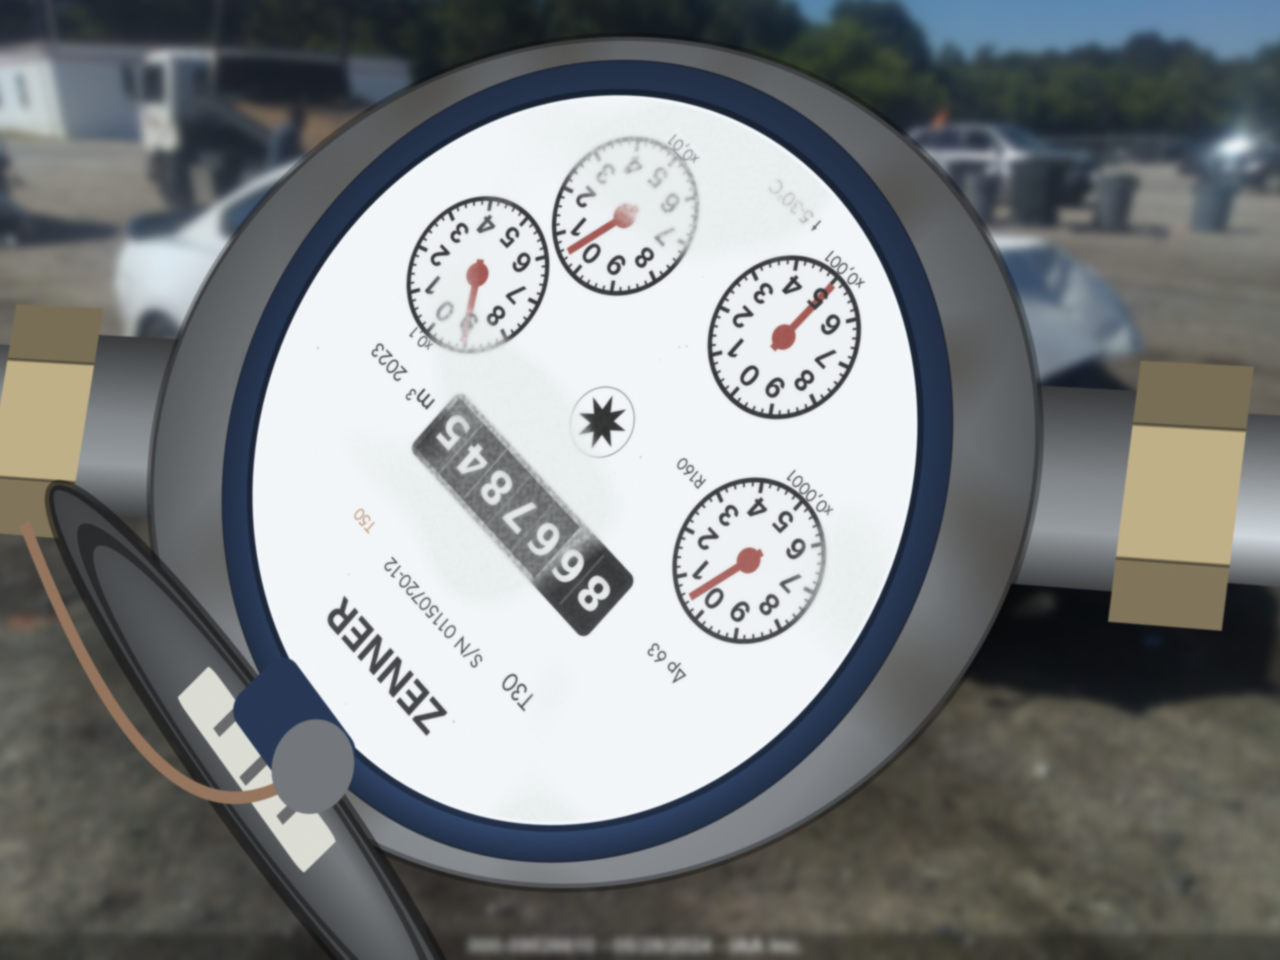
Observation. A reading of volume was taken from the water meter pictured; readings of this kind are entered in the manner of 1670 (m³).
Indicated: 8667844.9050 (m³)
